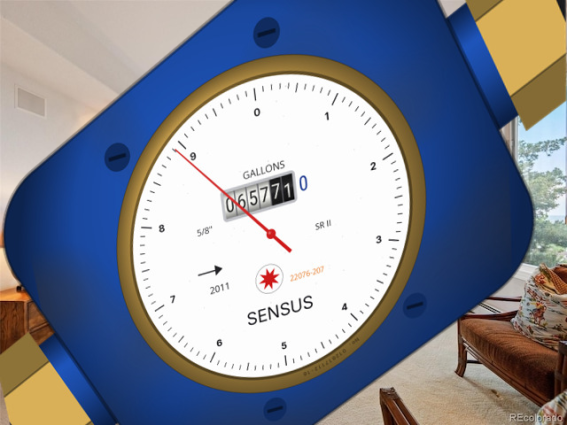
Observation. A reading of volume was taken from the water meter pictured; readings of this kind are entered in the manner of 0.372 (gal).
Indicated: 657708.9 (gal)
